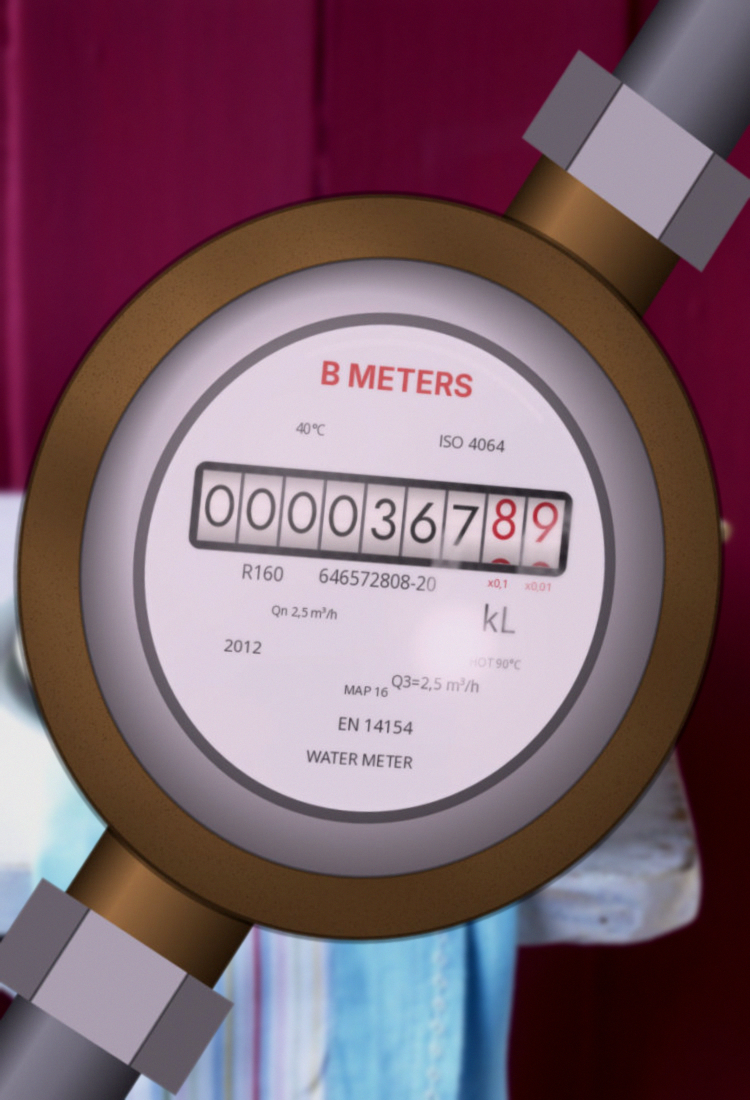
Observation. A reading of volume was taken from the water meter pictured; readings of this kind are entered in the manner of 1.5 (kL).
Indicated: 367.89 (kL)
